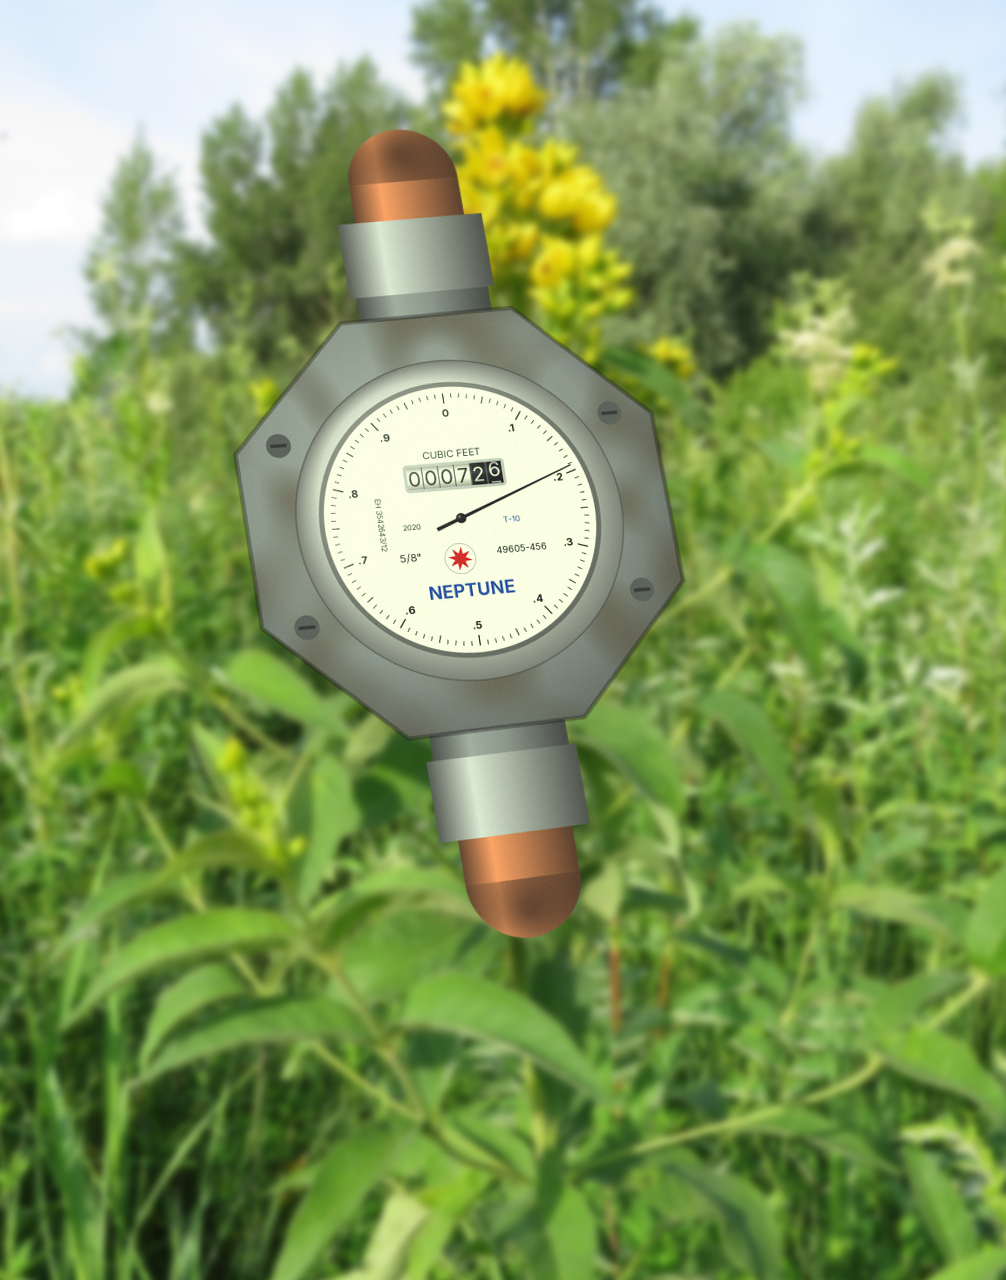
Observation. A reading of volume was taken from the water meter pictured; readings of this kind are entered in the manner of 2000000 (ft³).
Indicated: 726.19 (ft³)
